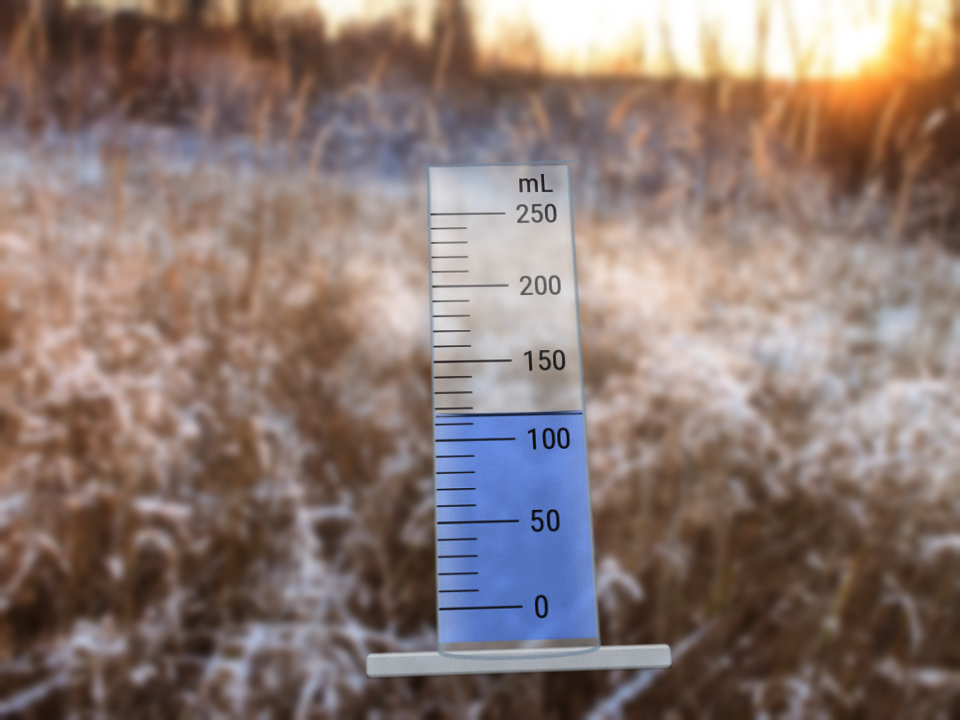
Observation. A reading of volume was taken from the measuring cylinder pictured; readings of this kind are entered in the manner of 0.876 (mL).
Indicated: 115 (mL)
